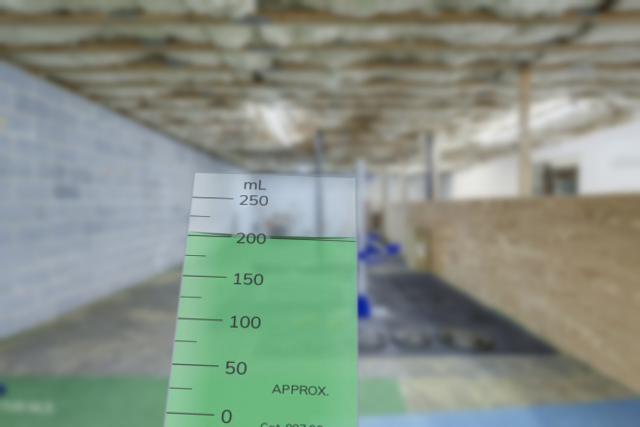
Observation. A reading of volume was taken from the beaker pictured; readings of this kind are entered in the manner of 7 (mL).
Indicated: 200 (mL)
